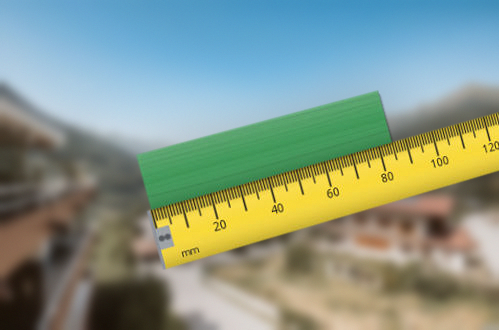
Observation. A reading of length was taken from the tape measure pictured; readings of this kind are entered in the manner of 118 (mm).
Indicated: 85 (mm)
